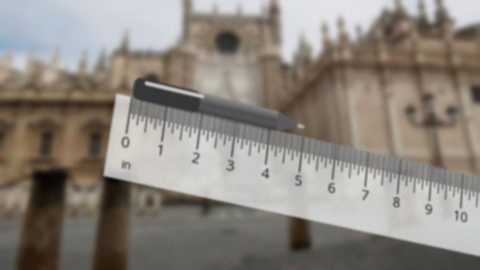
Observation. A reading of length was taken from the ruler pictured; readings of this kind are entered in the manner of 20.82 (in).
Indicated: 5 (in)
